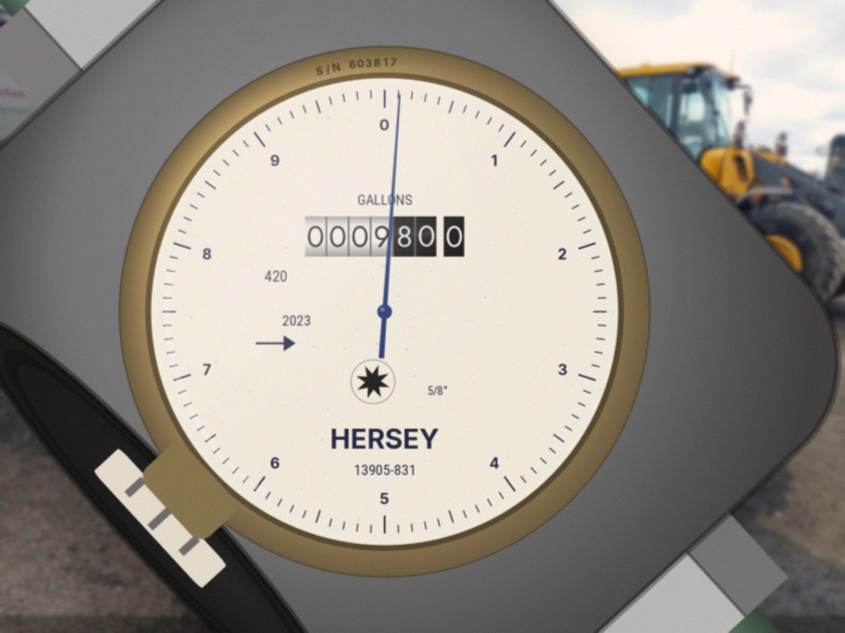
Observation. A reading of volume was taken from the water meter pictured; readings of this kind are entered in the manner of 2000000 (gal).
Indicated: 9800.1 (gal)
